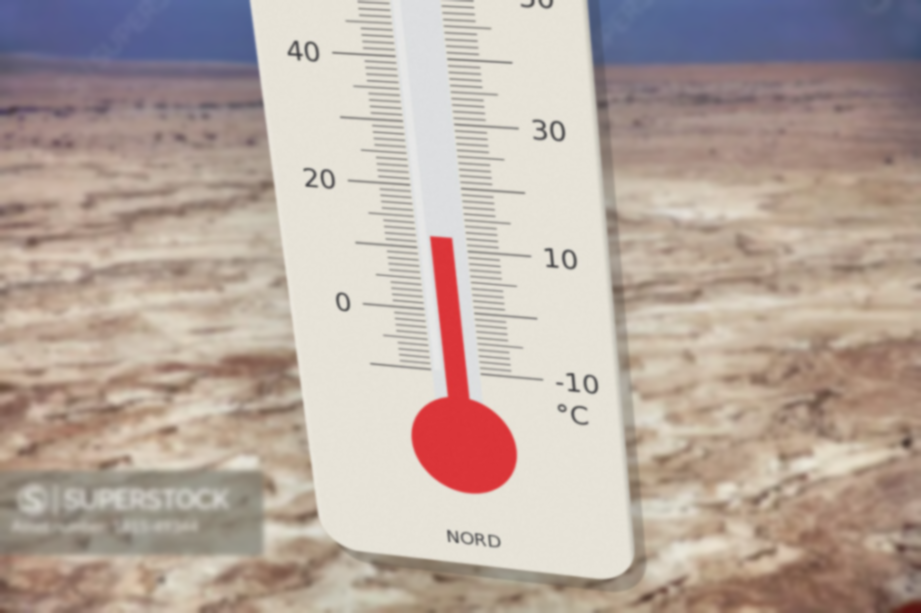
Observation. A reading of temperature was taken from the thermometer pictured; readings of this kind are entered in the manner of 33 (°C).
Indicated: 12 (°C)
